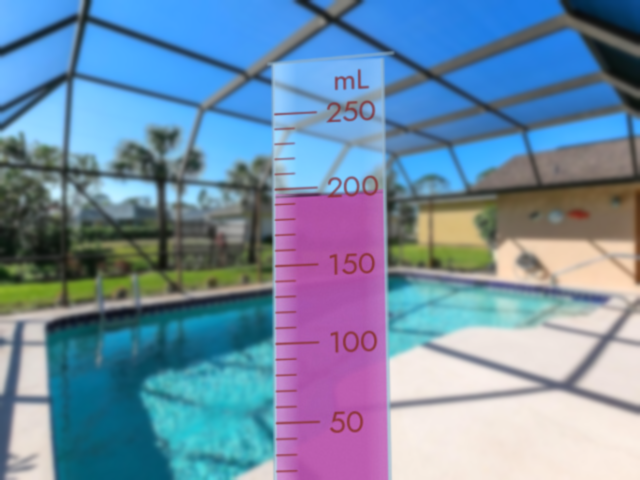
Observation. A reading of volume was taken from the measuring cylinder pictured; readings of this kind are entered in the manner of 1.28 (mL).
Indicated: 195 (mL)
